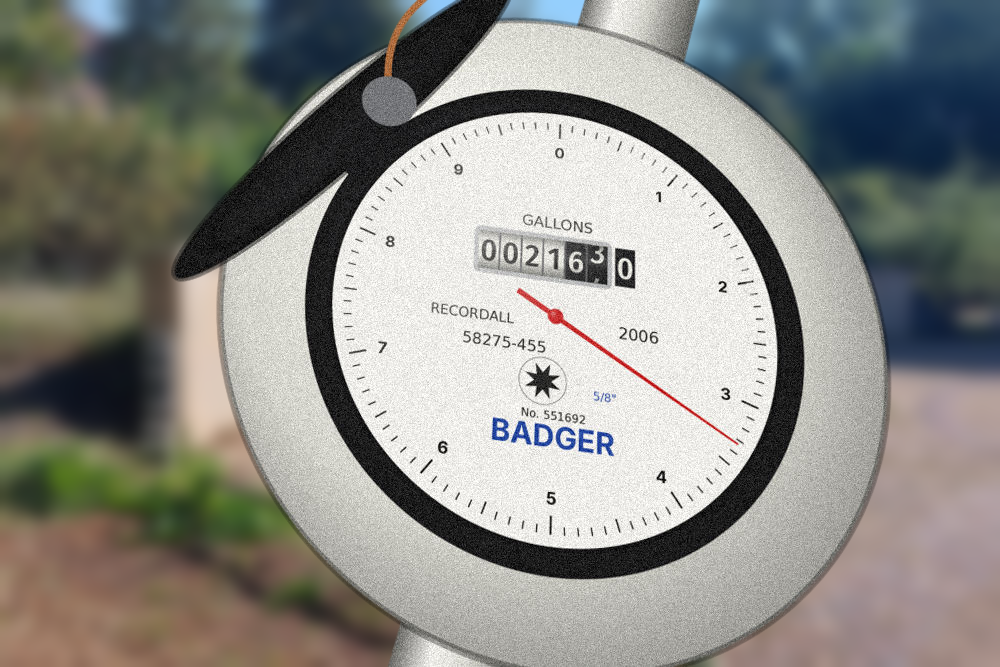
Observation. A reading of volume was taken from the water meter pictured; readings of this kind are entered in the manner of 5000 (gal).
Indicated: 21633.3 (gal)
